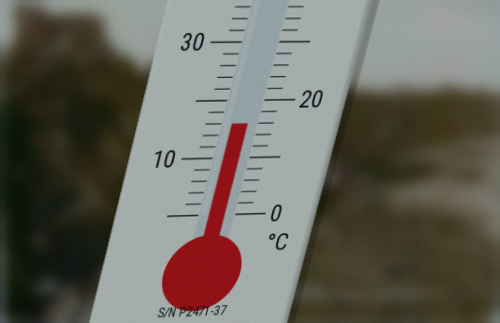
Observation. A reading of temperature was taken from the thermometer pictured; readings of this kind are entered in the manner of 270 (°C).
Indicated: 16 (°C)
